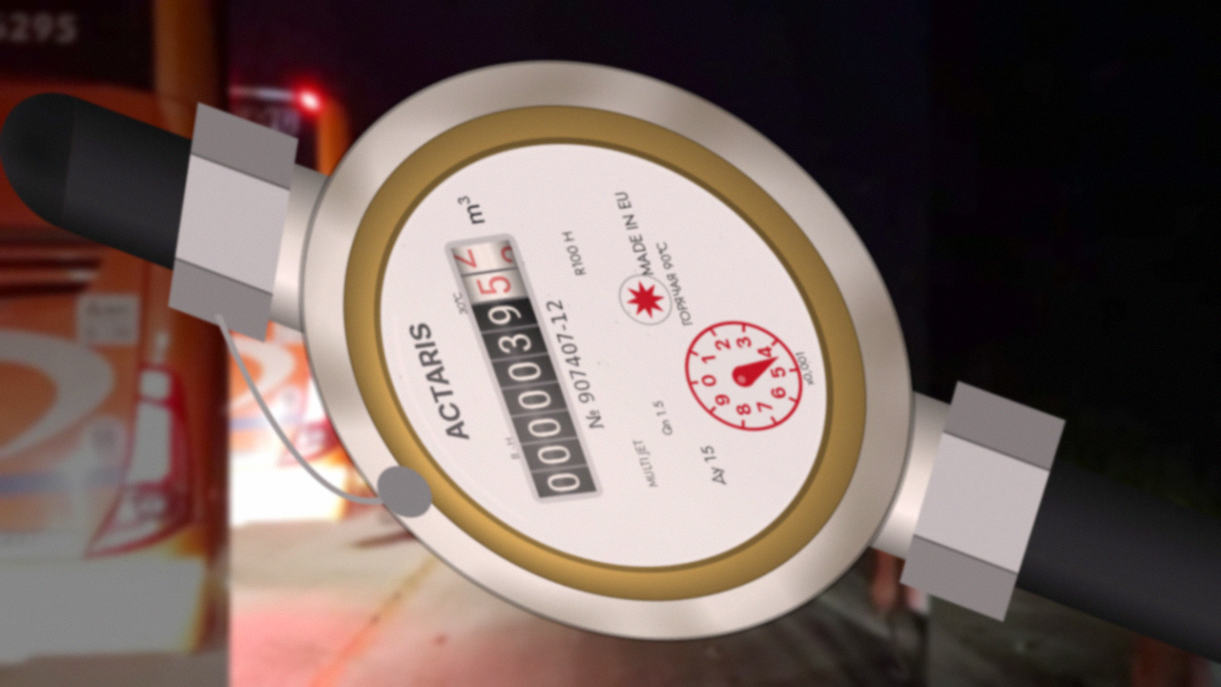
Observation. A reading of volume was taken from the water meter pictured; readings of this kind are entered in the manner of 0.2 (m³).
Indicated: 39.524 (m³)
